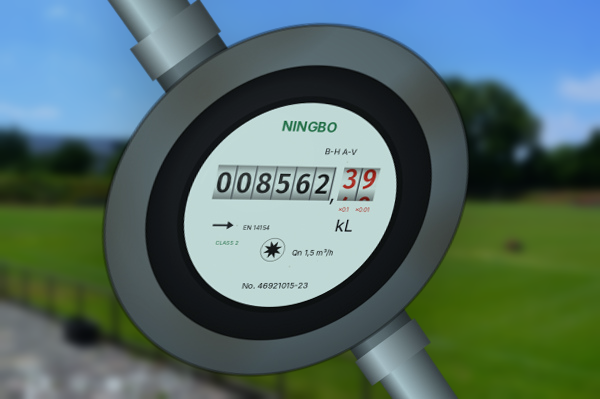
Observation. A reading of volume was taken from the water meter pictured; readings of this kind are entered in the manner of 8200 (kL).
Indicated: 8562.39 (kL)
